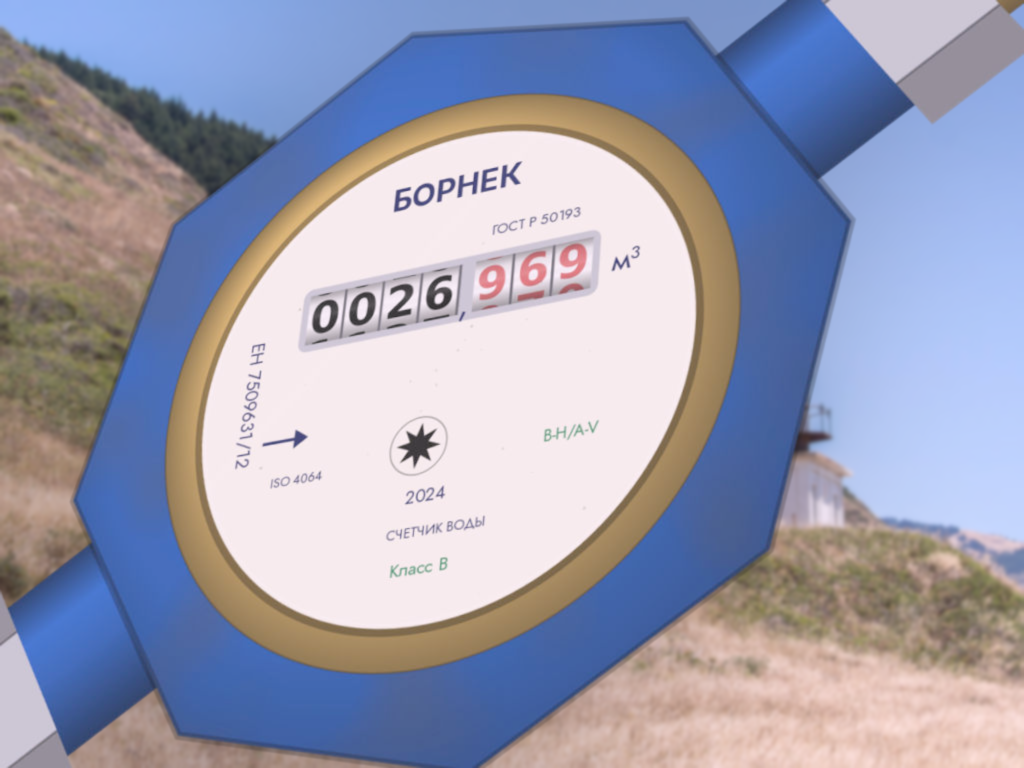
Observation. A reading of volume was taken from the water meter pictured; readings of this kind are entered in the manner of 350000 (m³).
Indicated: 26.969 (m³)
